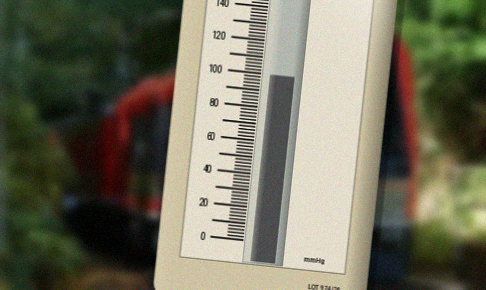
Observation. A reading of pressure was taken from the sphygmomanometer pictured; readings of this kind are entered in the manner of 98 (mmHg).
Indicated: 100 (mmHg)
